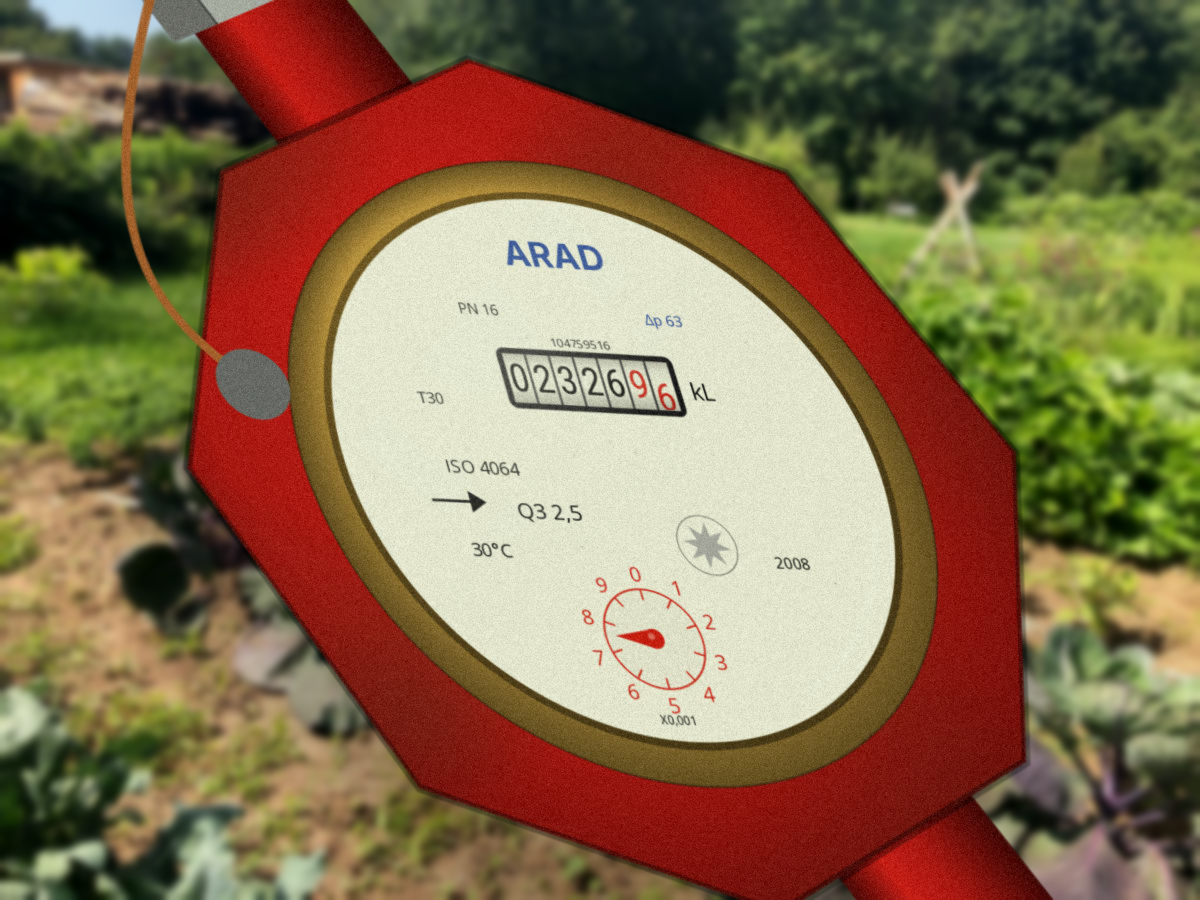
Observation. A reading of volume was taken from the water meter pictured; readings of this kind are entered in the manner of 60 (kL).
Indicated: 2326.957 (kL)
